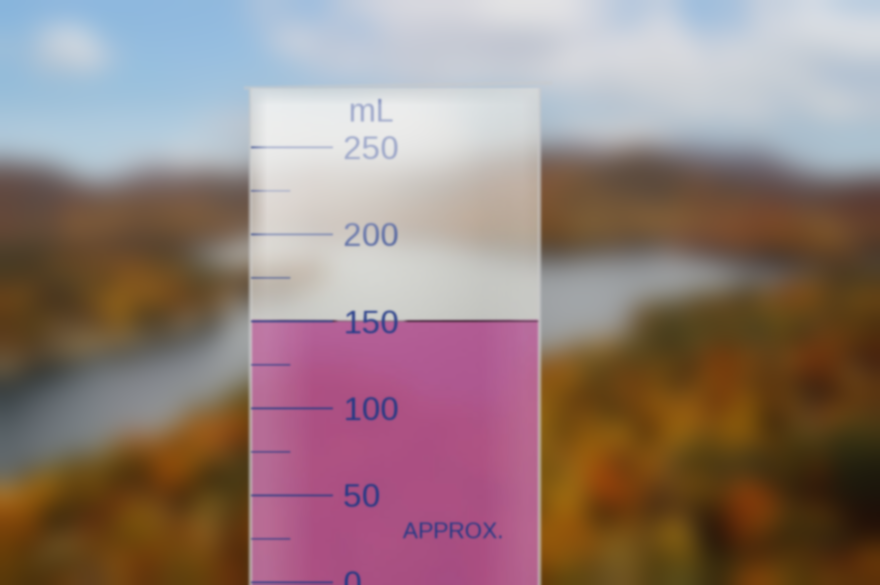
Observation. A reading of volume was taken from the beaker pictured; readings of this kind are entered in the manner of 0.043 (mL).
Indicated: 150 (mL)
